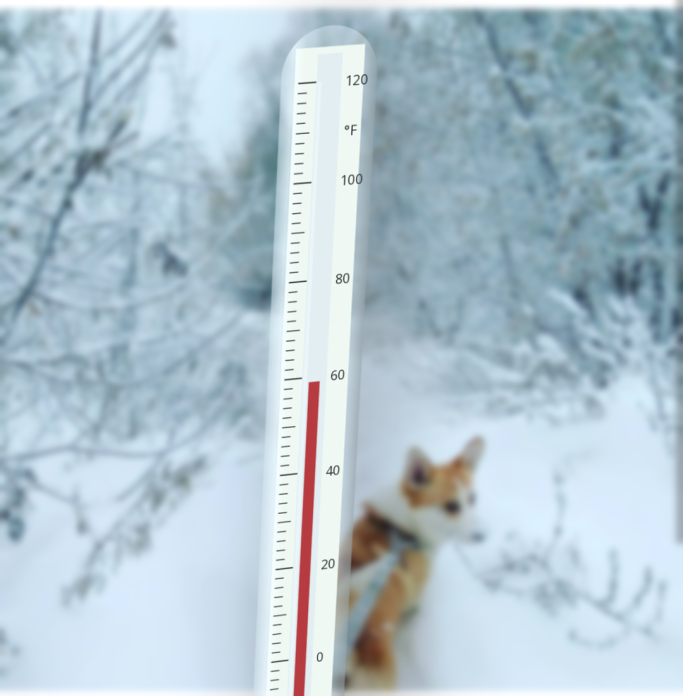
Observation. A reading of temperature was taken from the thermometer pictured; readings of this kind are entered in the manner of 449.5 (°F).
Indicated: 59 (°F)
